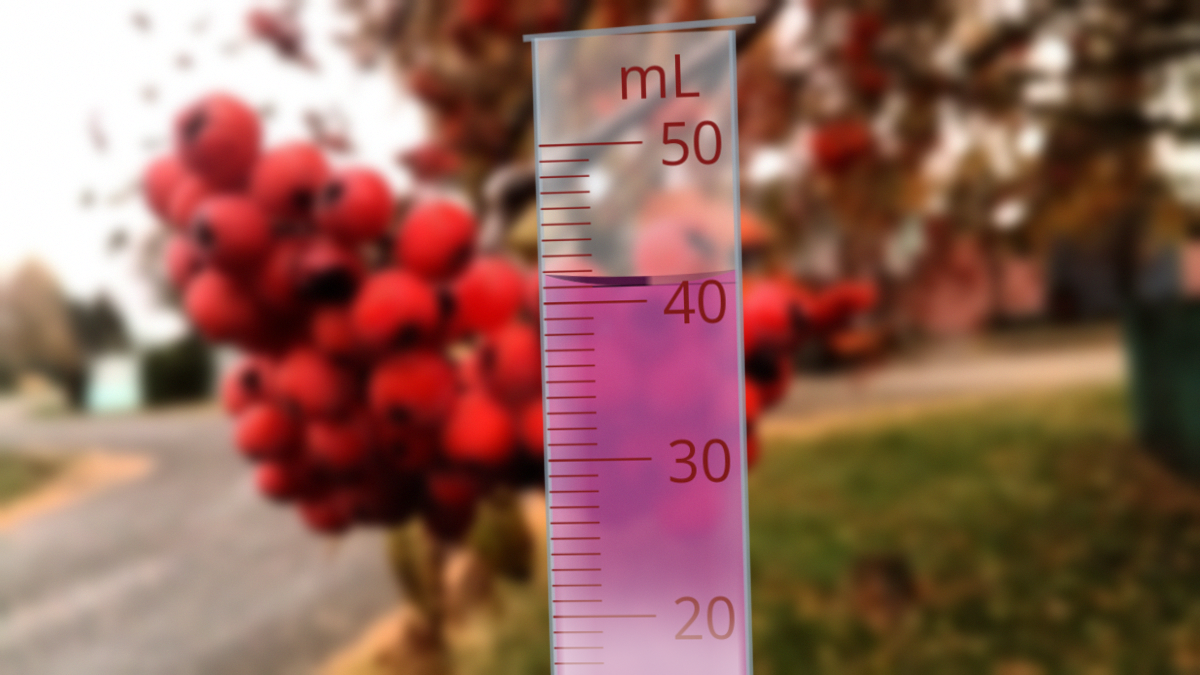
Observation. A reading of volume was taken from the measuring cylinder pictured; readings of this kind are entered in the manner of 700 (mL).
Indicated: 41 (mL)
